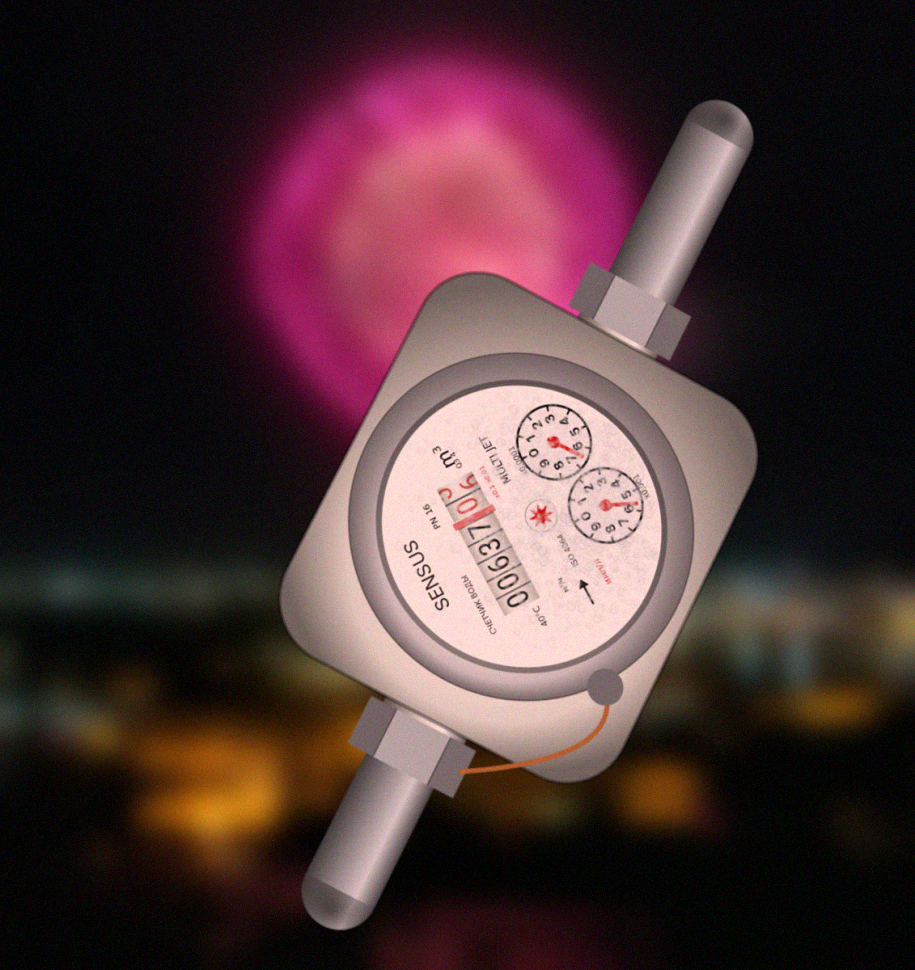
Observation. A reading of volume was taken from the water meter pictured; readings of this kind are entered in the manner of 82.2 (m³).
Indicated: 637.0556 (m³)
